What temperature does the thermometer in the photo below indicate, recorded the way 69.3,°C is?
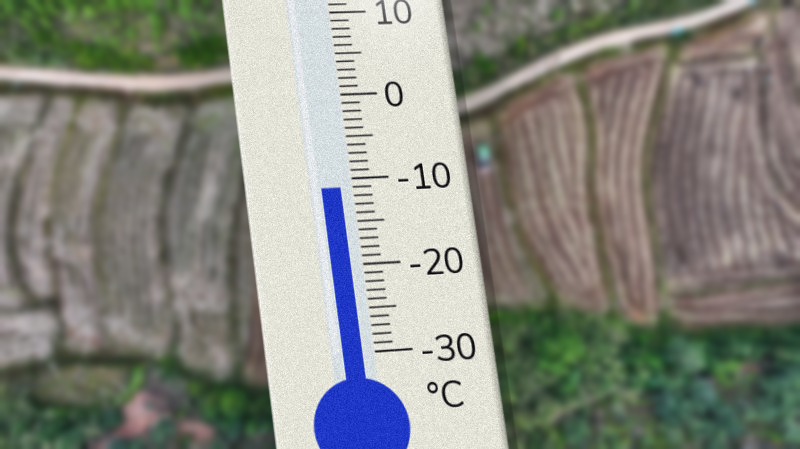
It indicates -11,°C
